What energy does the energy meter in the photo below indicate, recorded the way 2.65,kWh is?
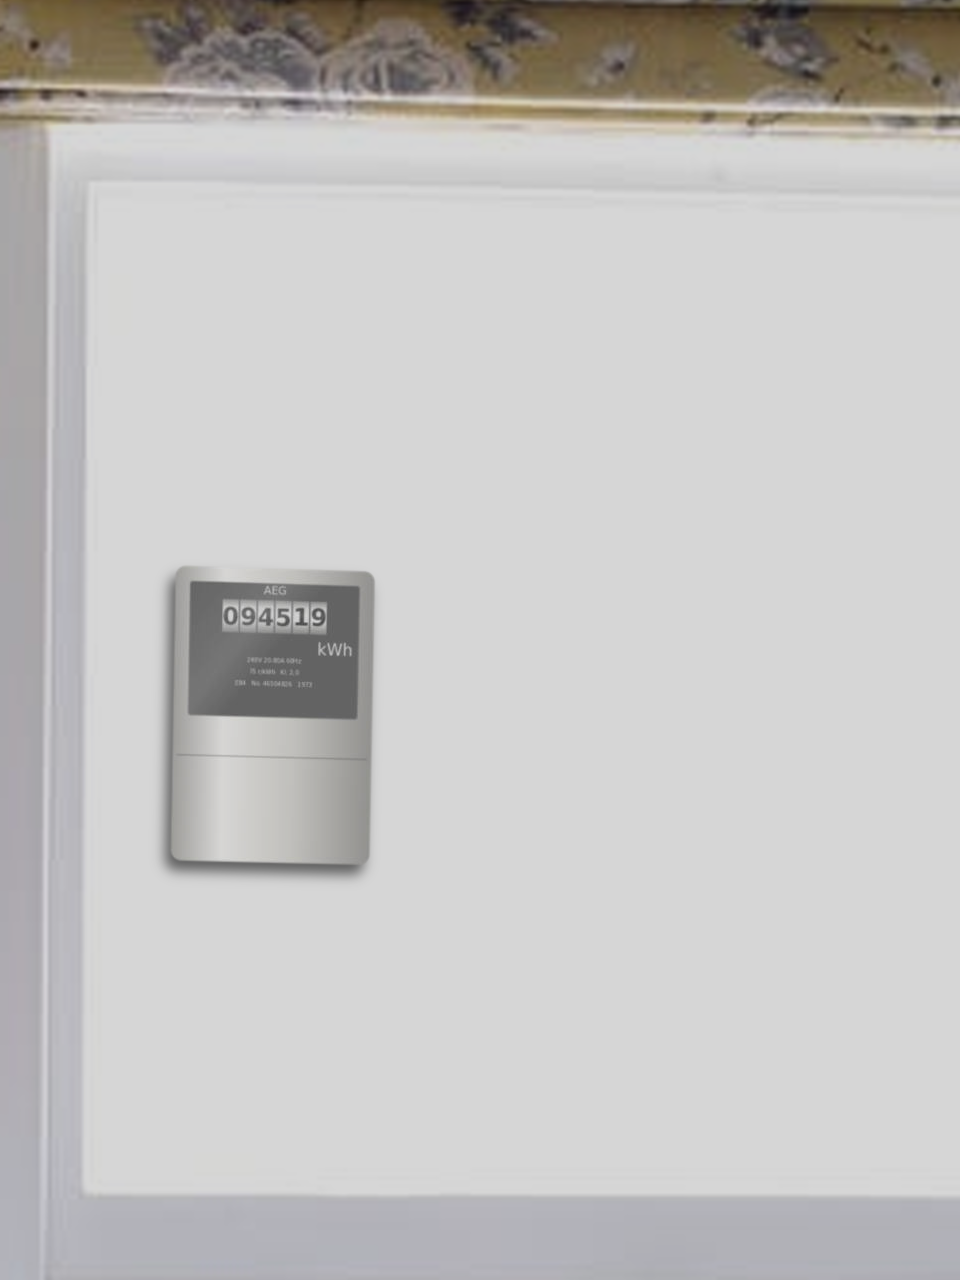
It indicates 94519,kWh
